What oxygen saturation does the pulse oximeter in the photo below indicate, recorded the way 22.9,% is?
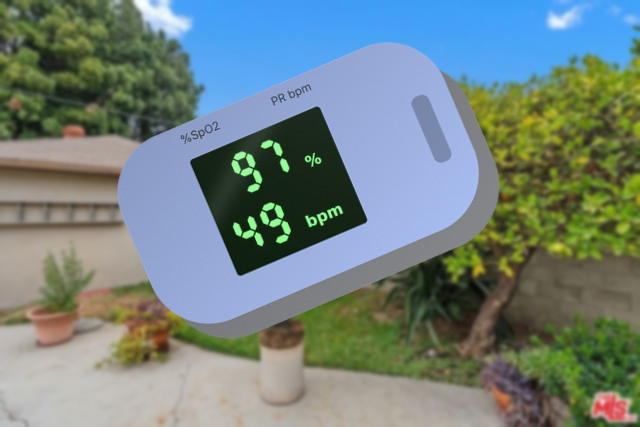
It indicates 97,%
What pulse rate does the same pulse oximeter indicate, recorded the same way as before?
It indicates 49,bpm
